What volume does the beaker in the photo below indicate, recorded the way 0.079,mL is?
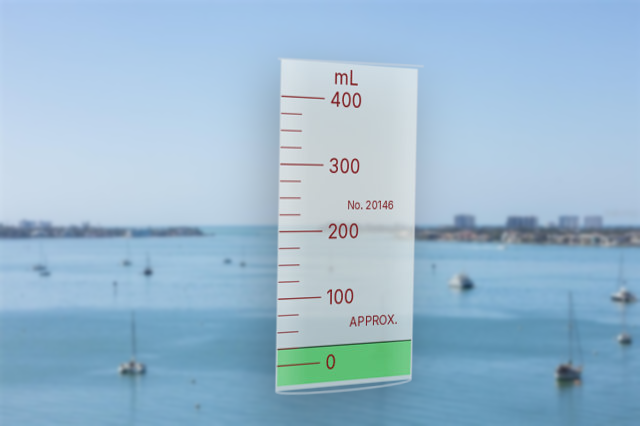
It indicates 25,mL
